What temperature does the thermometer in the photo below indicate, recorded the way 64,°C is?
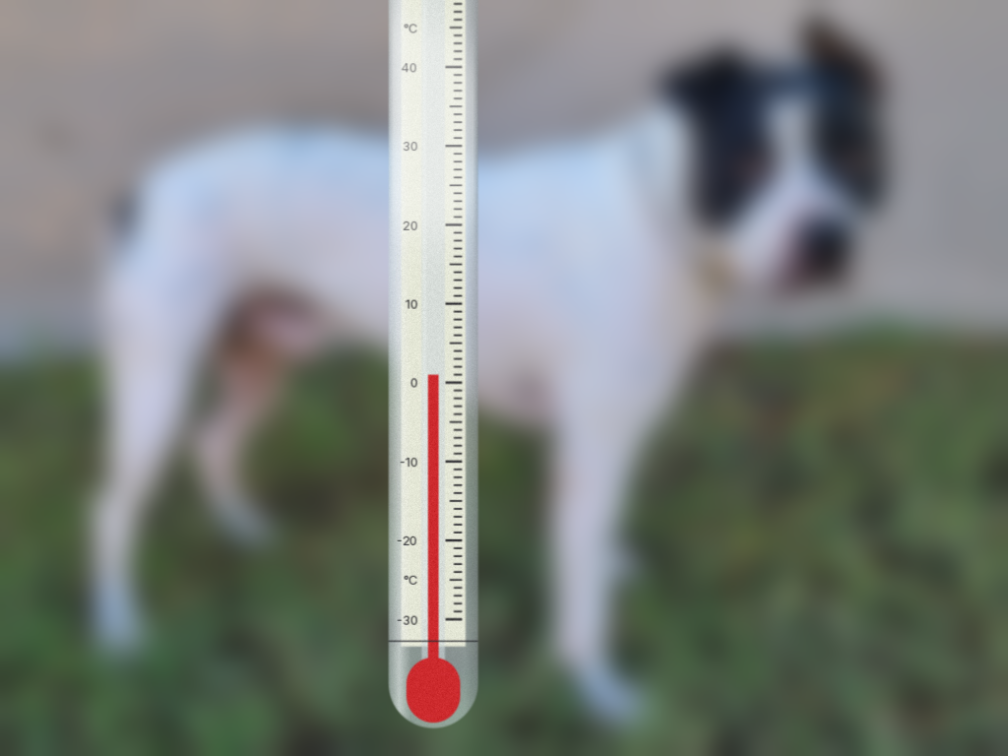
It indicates 1,°C
